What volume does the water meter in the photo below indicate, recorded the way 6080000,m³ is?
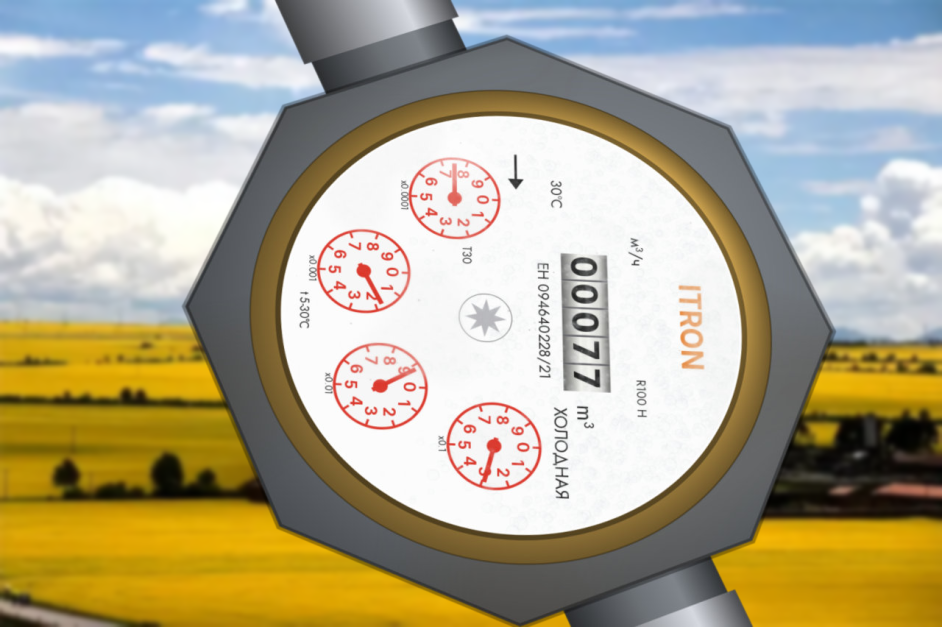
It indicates 77.2917,m³
